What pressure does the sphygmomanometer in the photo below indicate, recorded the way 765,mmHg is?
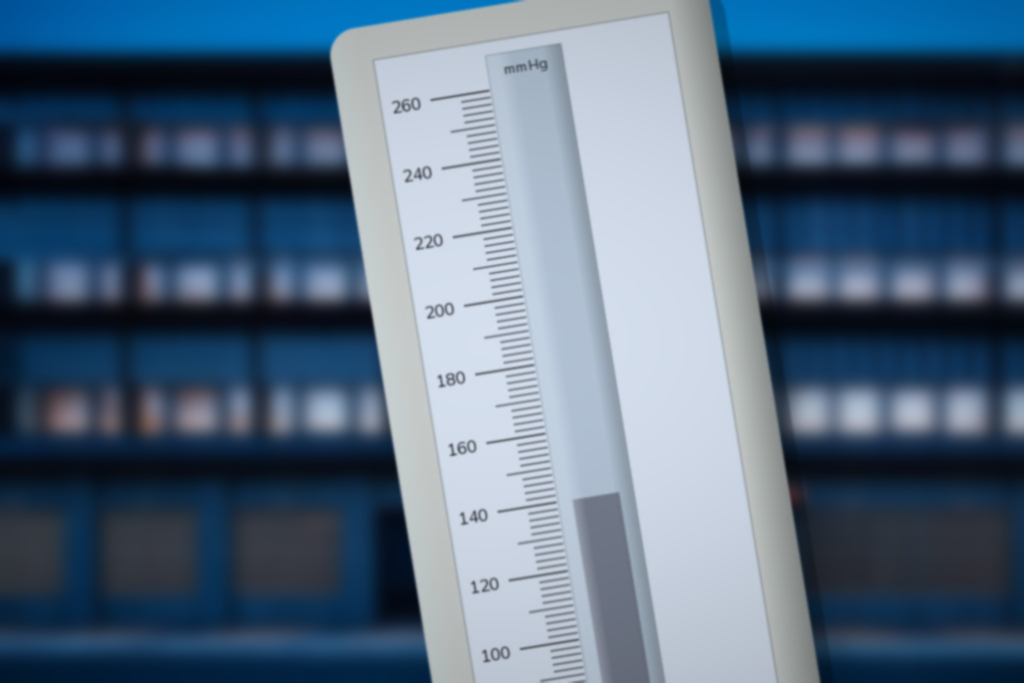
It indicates 140,mmHg
